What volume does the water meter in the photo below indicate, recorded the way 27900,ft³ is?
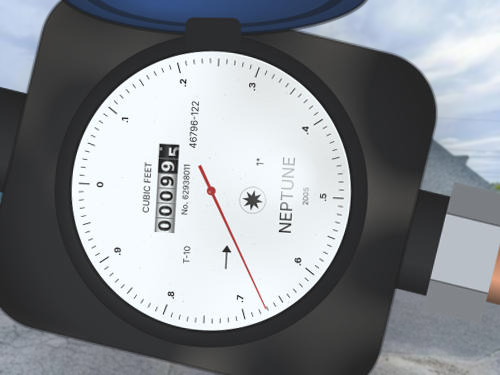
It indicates 994.67,ft³
